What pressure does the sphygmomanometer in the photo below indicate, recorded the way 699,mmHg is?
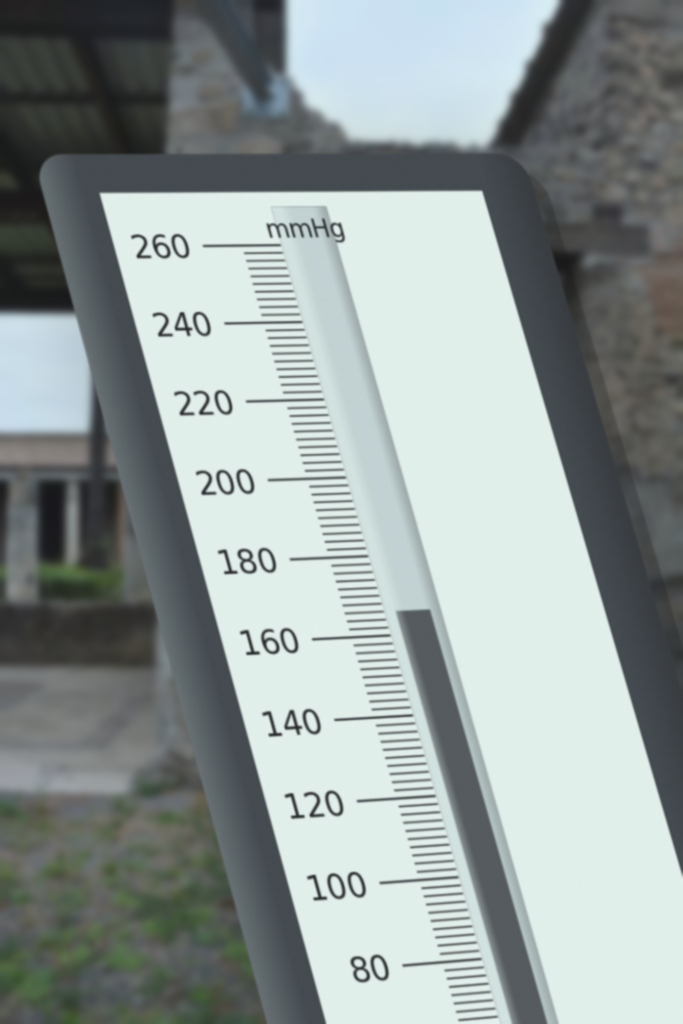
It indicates 166,mmHg
